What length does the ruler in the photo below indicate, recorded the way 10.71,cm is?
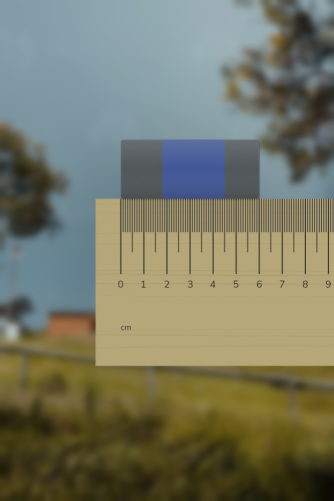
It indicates 6,cm
